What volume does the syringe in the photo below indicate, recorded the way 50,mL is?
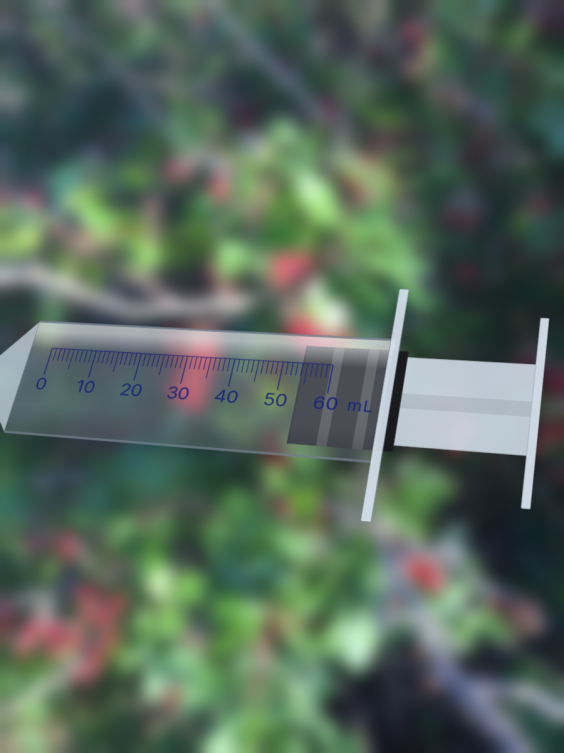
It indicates 54,mL
